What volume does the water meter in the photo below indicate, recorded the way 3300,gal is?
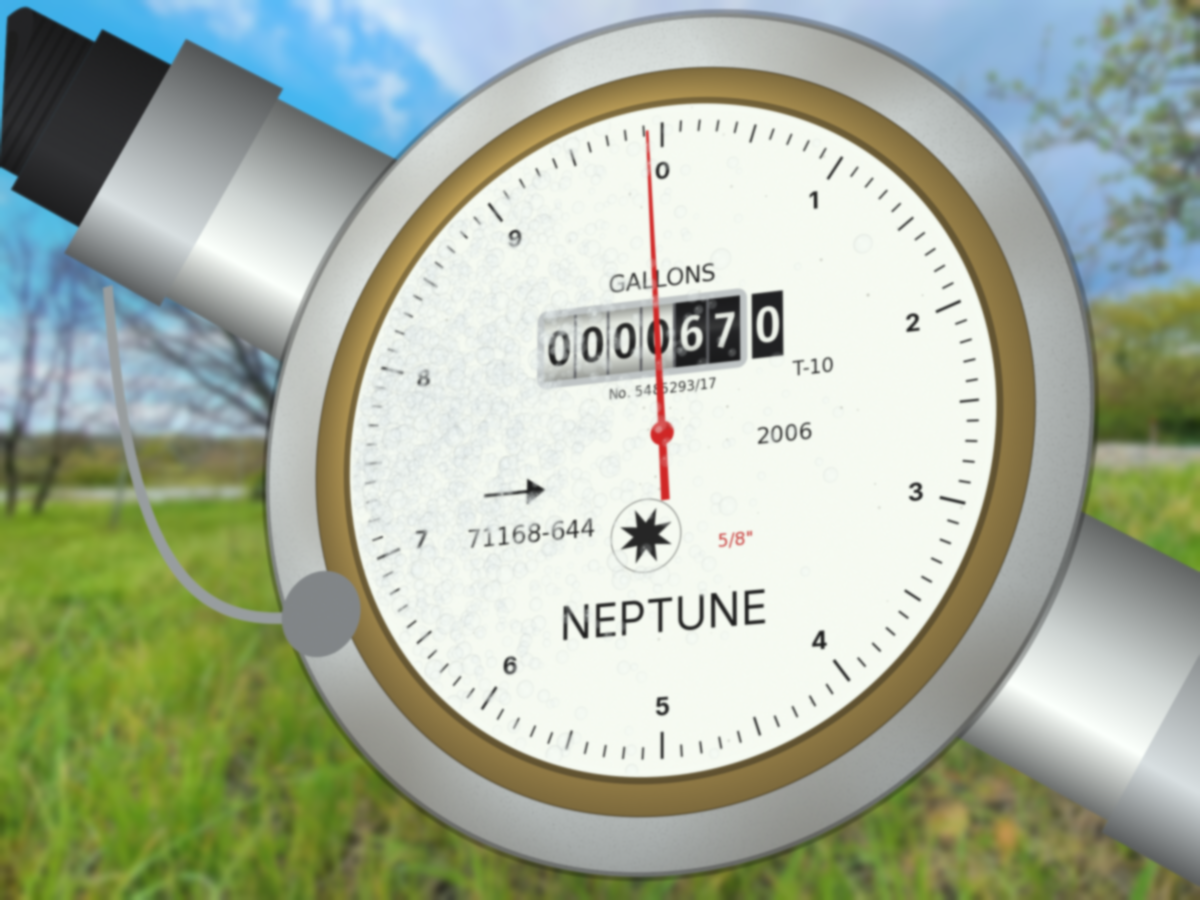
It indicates 669.9,gal
